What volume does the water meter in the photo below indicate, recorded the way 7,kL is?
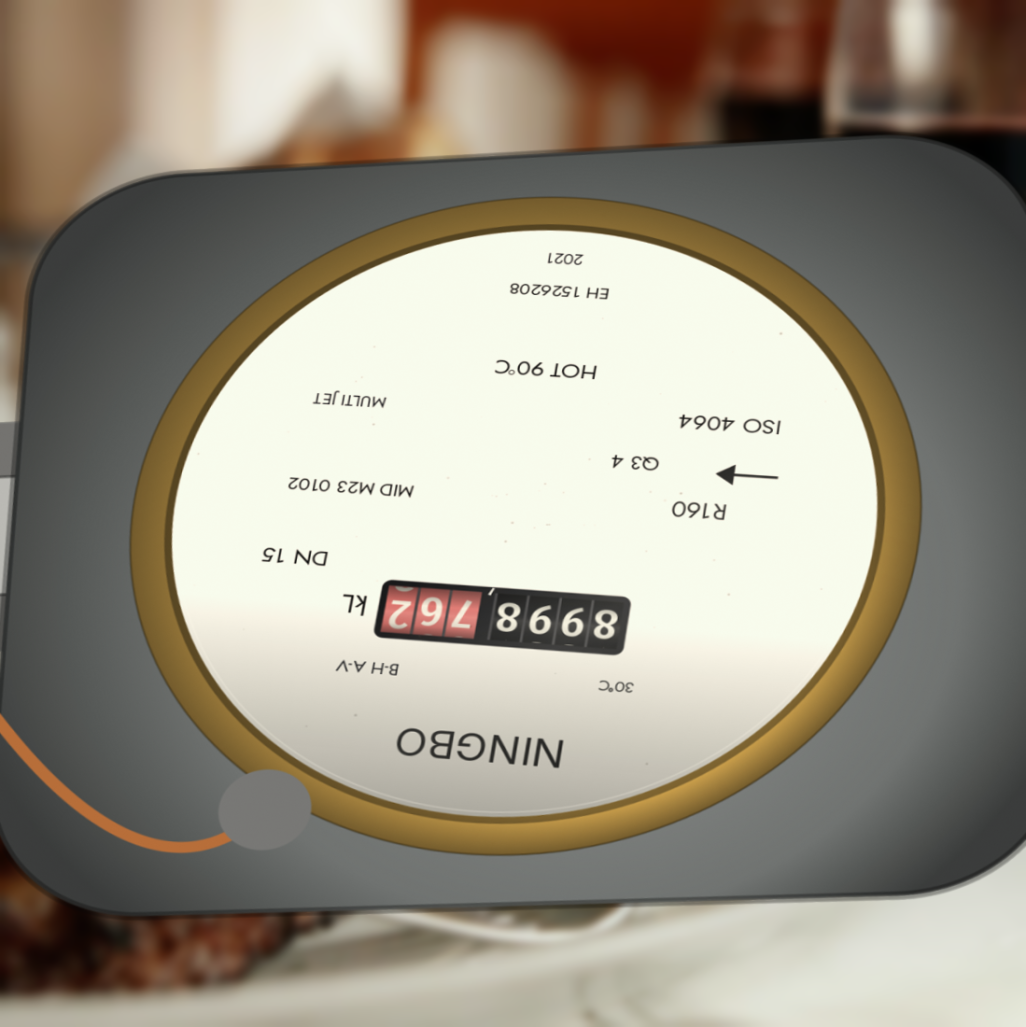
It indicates 8998.762,kL
